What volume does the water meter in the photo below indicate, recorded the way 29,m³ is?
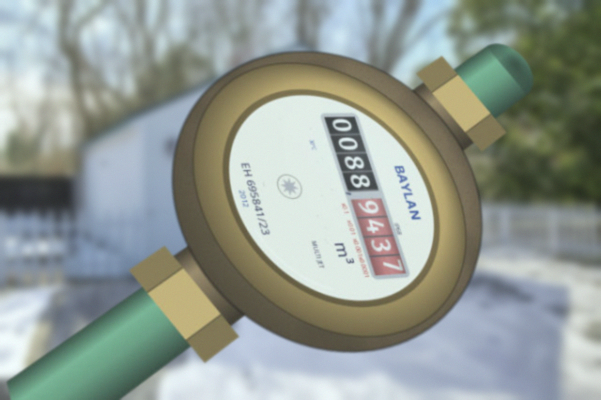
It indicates 88.9437,m³
